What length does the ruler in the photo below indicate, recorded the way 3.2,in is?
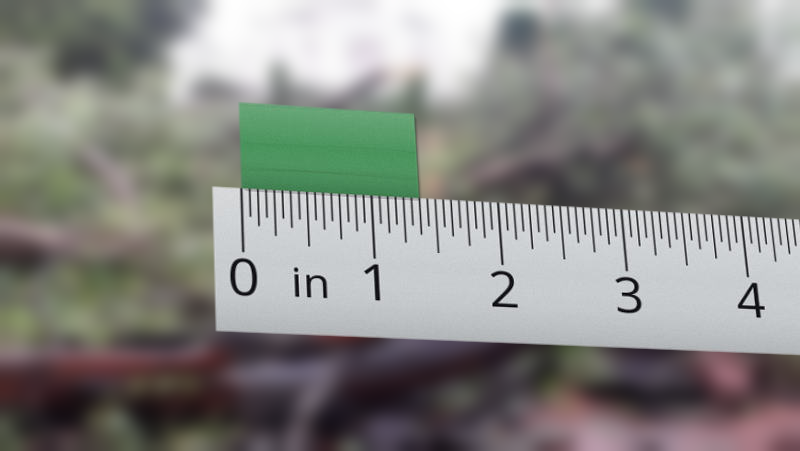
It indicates 1.375,in
